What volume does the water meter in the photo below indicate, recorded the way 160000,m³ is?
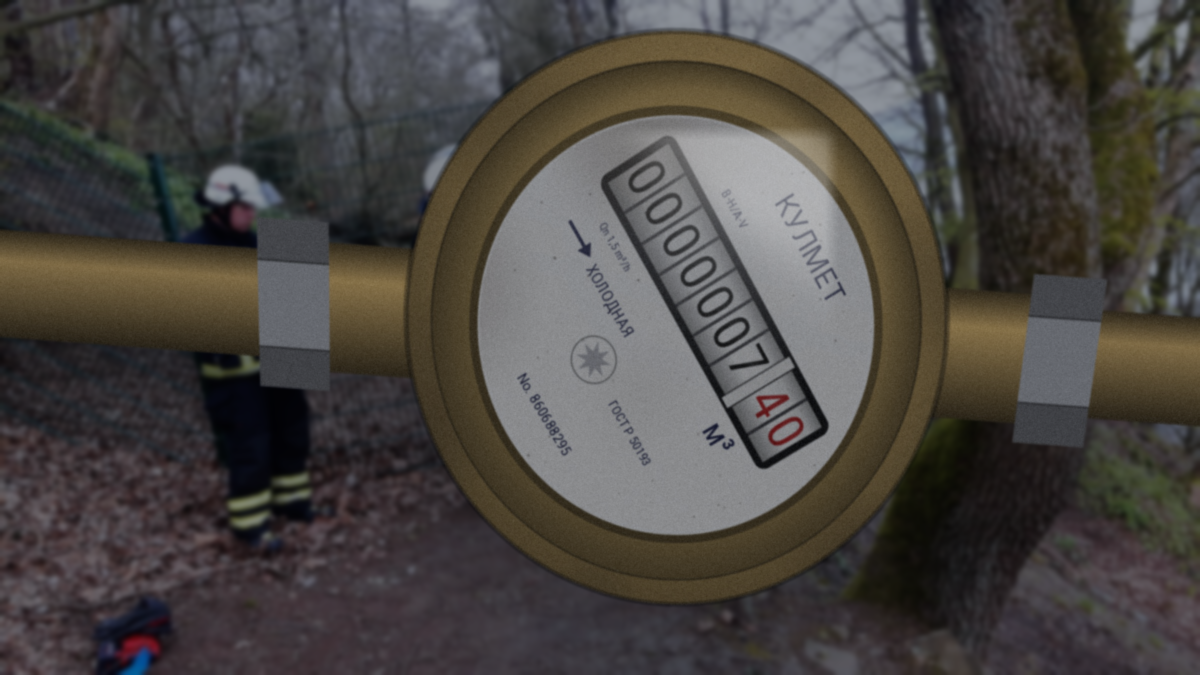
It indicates 7.40,m³
